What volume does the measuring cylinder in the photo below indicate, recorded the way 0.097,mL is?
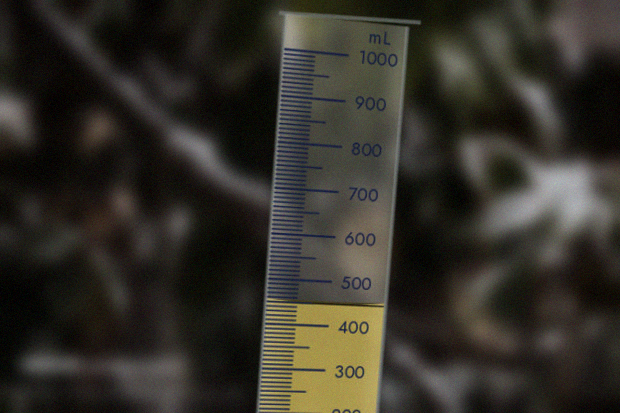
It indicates 450,mL
